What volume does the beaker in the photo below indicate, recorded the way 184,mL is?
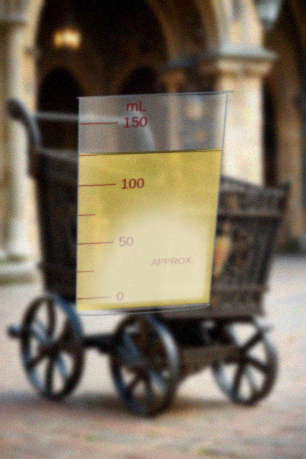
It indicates 125,mL
